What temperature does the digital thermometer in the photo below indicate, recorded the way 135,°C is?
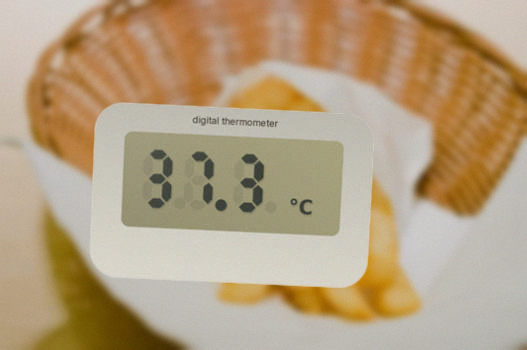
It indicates 37.3,°C
